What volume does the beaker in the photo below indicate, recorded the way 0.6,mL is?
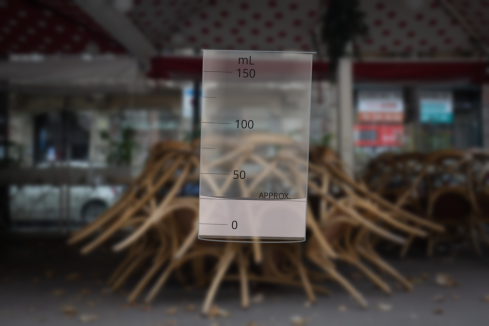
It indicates 25,mL
